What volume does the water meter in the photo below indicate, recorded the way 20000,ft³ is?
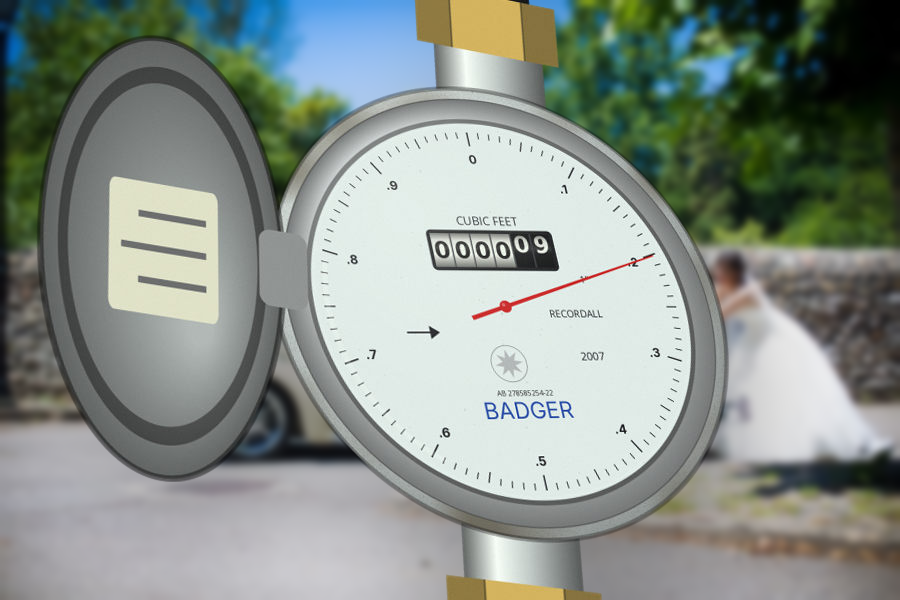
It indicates 9.20,ft³
